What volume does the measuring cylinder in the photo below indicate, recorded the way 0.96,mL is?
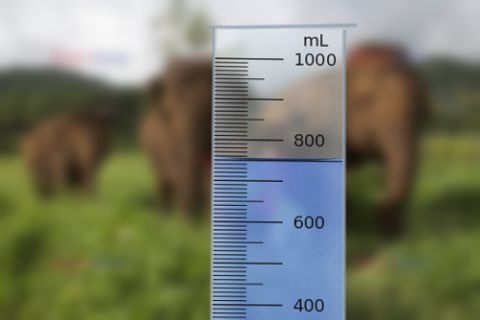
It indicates 750,mL
